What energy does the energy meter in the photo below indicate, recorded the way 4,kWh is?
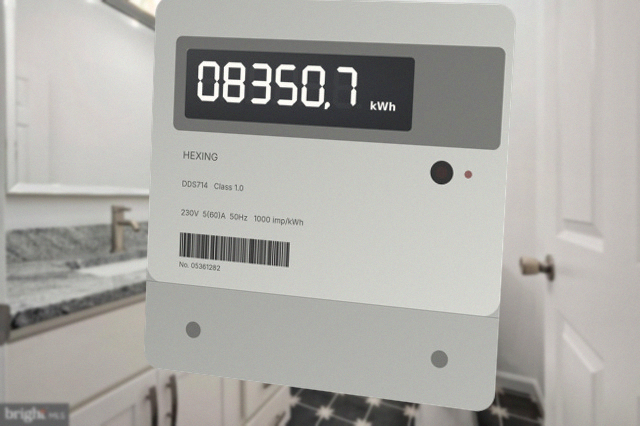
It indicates 8350.7,kWh
